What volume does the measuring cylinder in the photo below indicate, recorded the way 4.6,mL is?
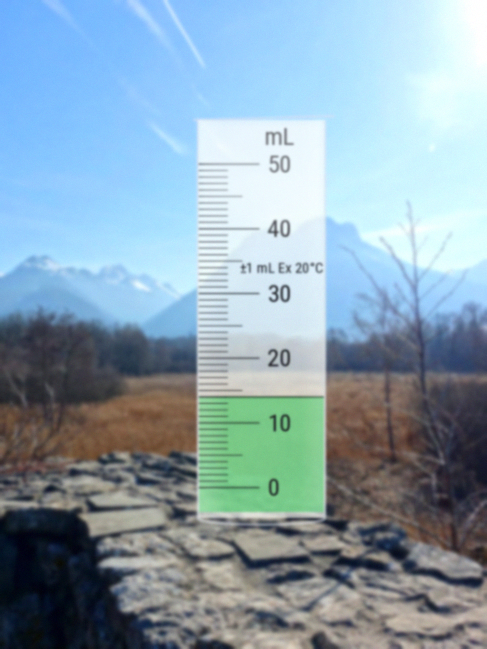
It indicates 14,mL
